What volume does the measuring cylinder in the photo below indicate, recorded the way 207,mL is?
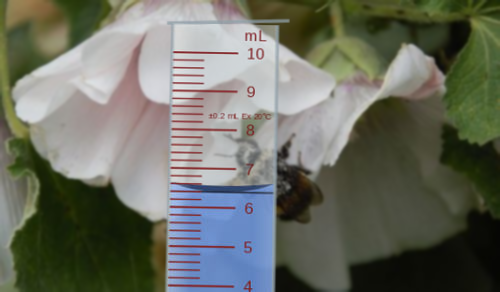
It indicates 6.4,mL
